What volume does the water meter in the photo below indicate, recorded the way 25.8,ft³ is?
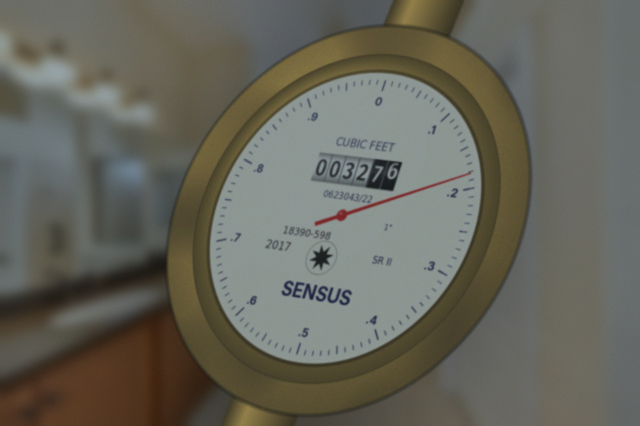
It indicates 3276.18,ft³
